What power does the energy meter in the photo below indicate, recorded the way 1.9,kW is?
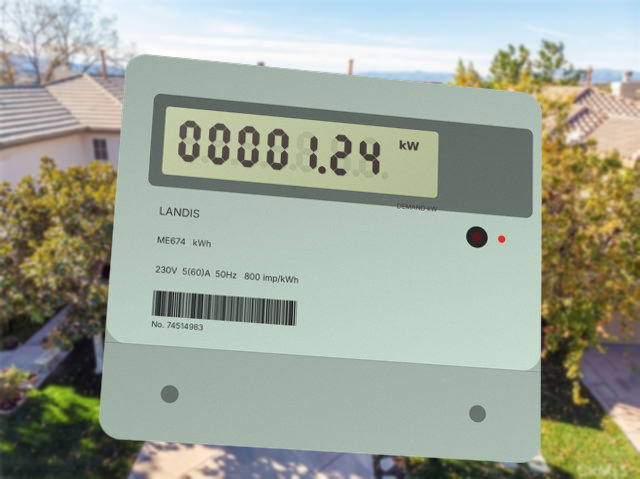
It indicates 1.24,kW
